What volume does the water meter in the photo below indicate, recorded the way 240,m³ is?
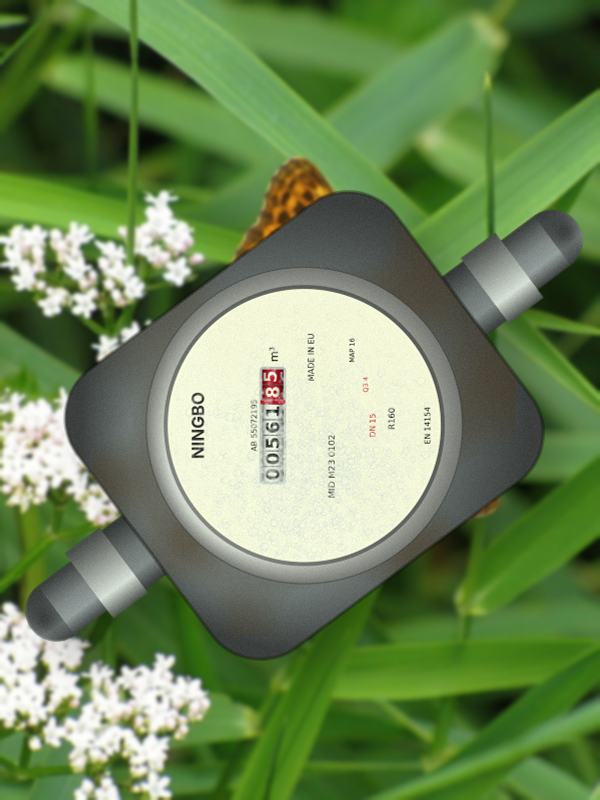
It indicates 561.85,m³
